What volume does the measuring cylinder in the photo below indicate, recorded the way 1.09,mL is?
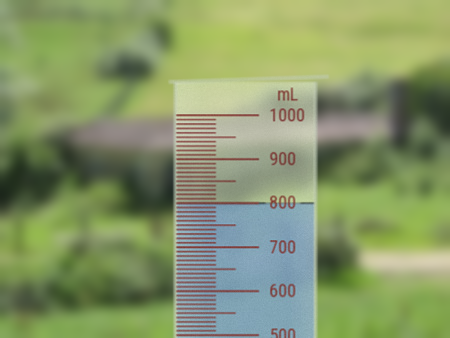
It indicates 800,mL
